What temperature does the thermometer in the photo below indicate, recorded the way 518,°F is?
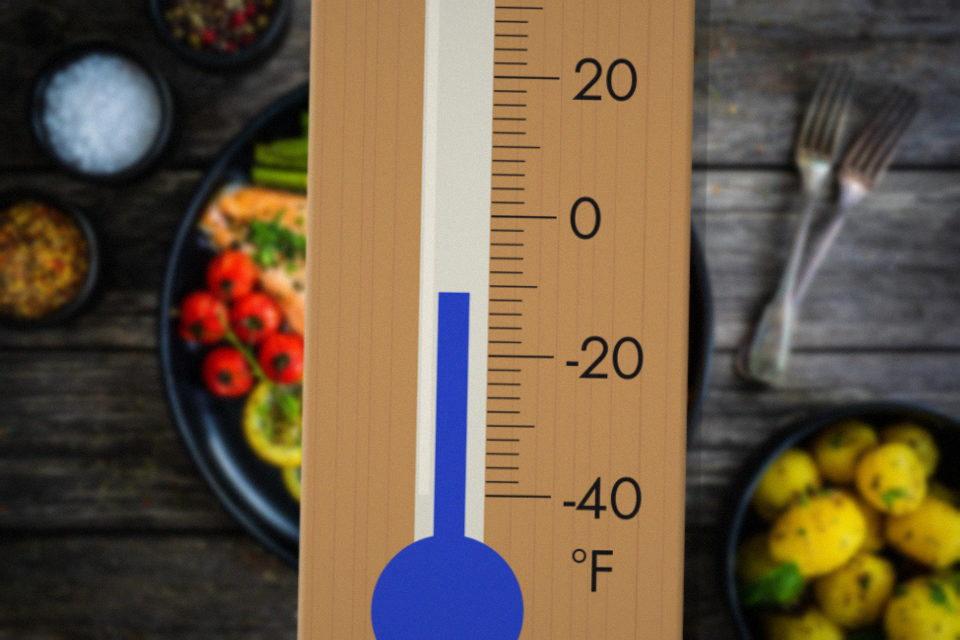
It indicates -11,°F
